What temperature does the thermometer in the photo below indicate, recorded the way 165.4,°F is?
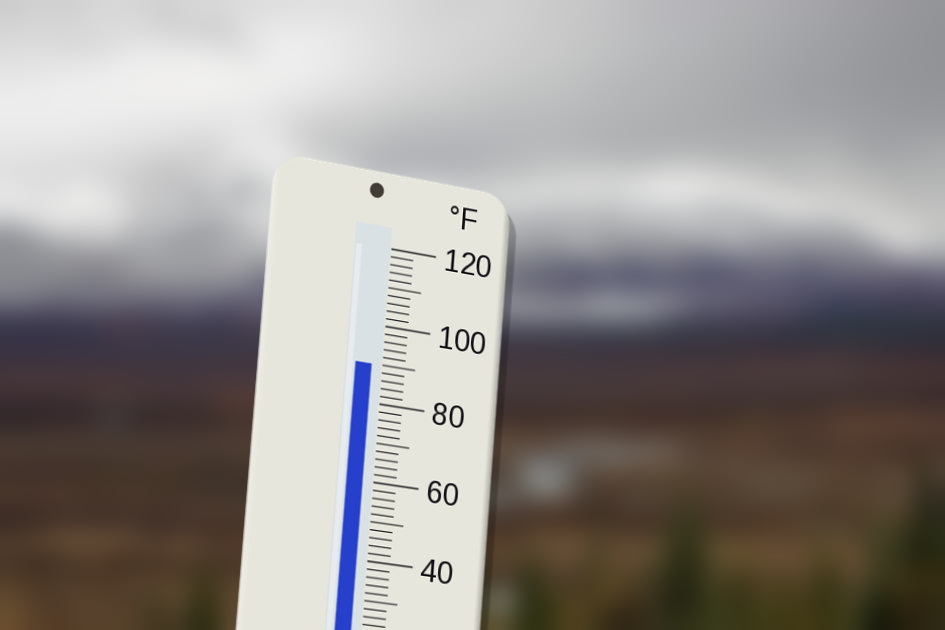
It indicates 90,°F
